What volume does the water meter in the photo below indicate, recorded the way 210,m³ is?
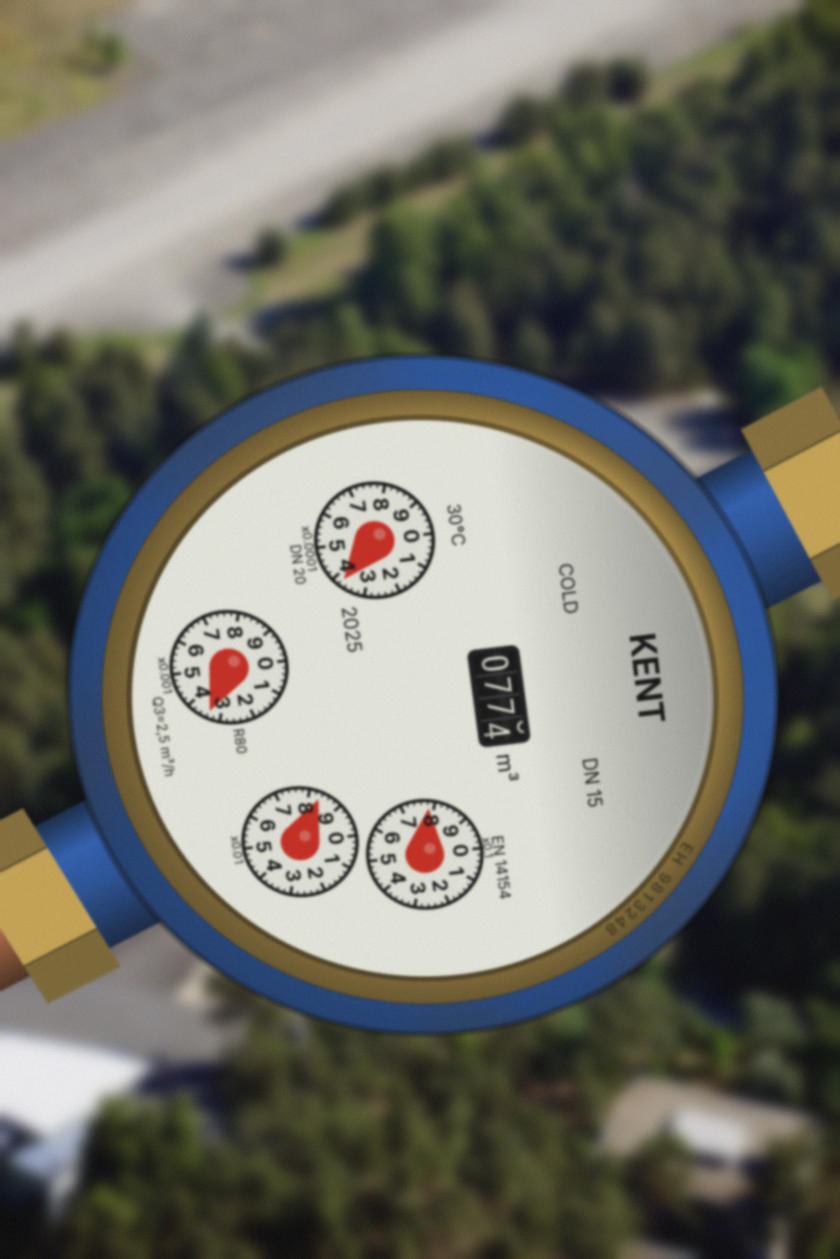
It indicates 773.7833,m³
